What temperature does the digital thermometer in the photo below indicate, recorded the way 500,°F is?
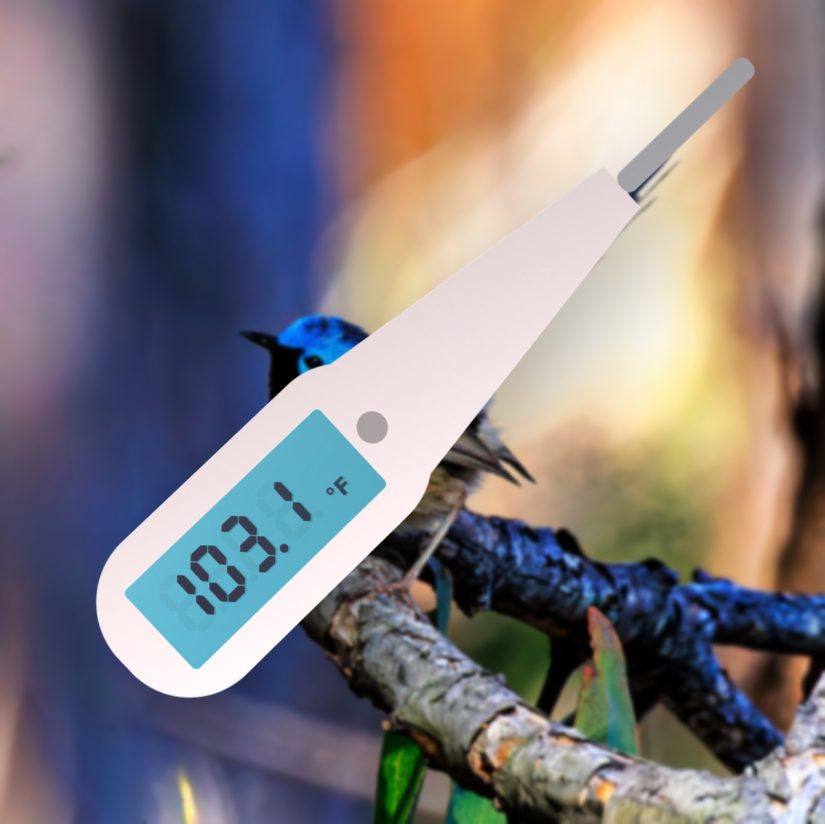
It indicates 103.1,°F
